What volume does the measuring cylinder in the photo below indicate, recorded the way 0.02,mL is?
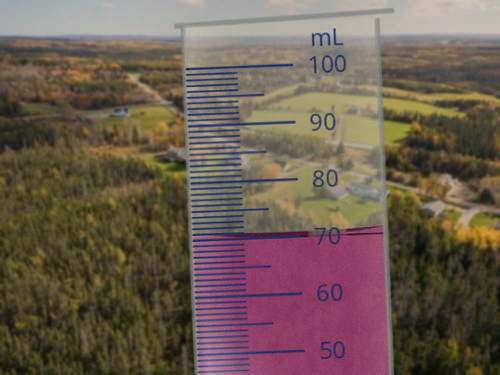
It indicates 70,mL
